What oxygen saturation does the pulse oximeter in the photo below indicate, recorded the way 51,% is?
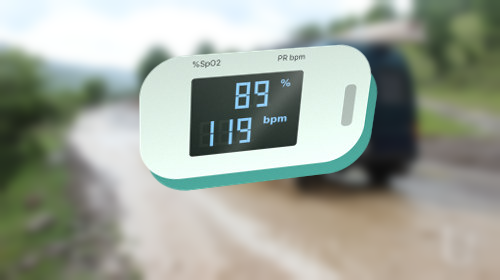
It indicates 89,%
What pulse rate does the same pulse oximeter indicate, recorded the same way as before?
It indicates 119,bpm
